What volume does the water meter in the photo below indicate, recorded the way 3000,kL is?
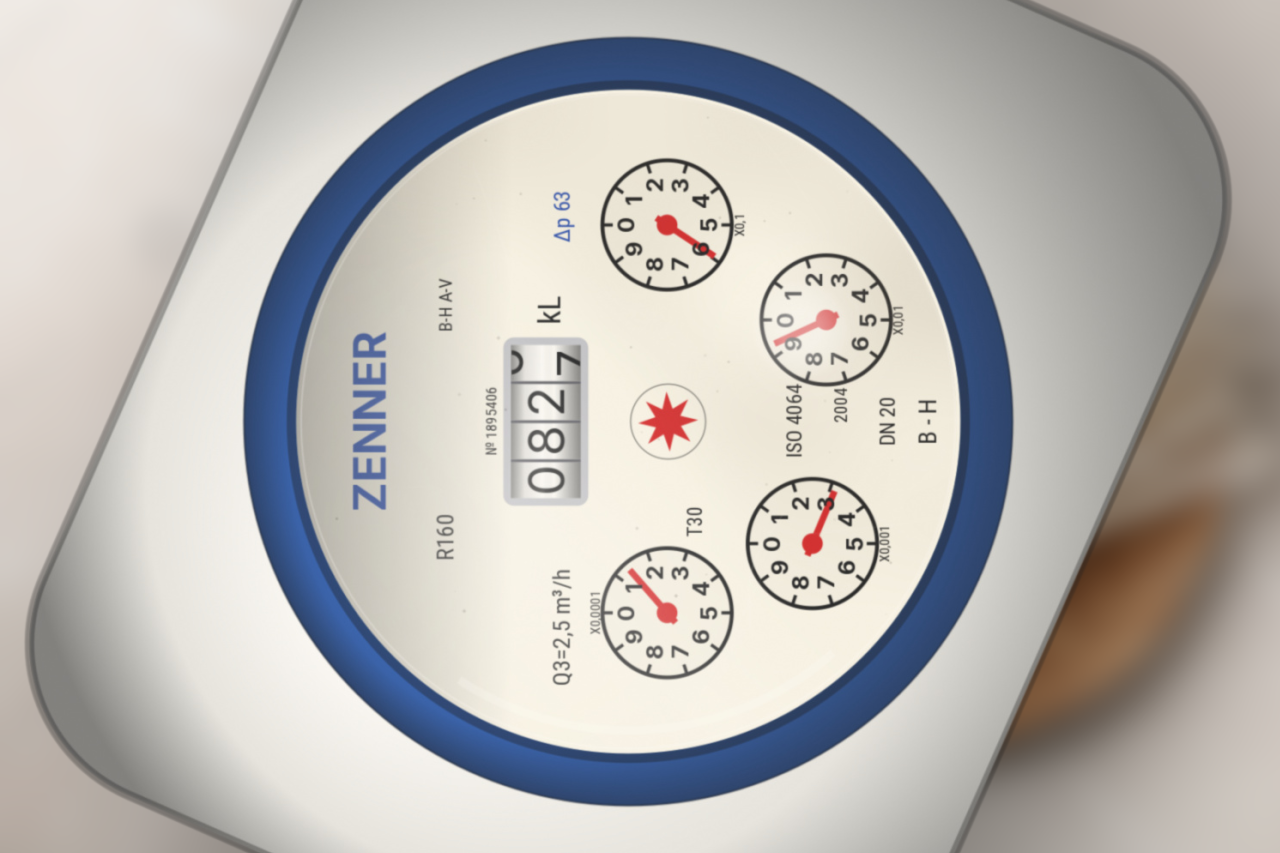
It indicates 826.5931,kL
